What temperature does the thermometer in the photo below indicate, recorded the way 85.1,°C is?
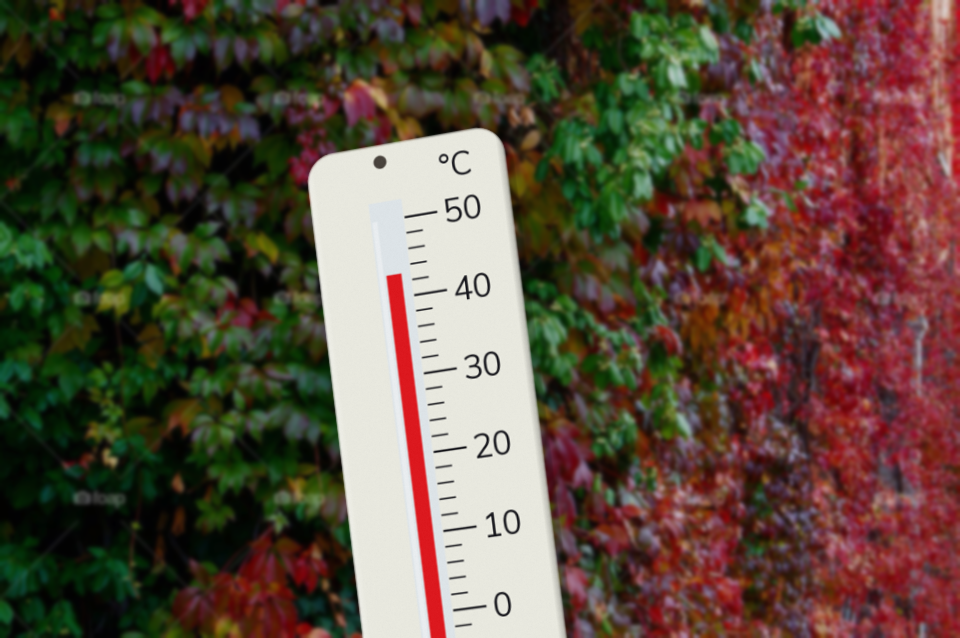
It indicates 43,°C
